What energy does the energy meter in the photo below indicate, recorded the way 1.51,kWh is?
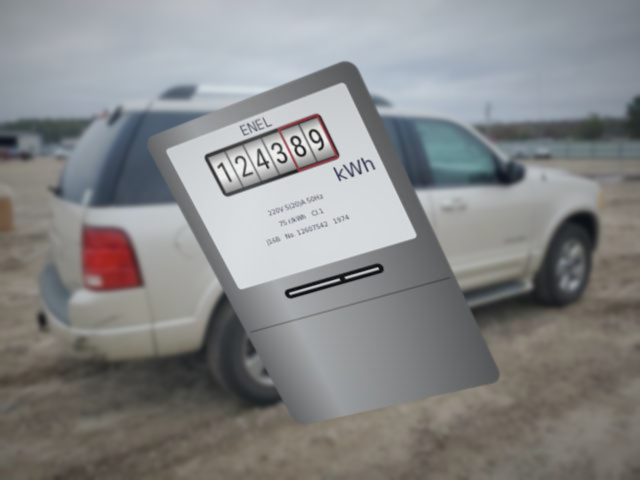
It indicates 1243.89,kWh
